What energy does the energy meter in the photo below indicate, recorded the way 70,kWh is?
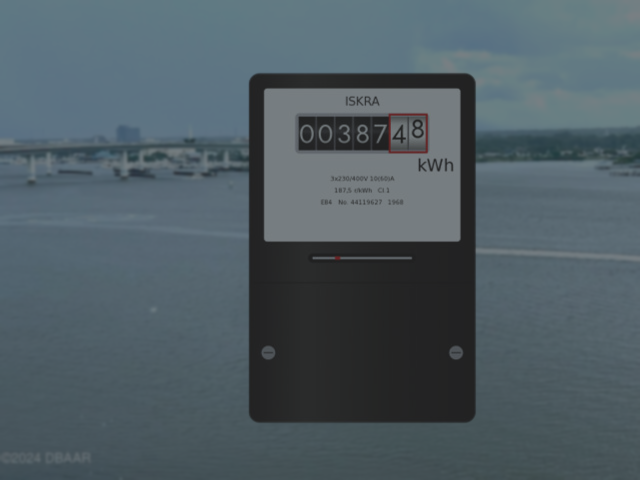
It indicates 387.48,kWh
